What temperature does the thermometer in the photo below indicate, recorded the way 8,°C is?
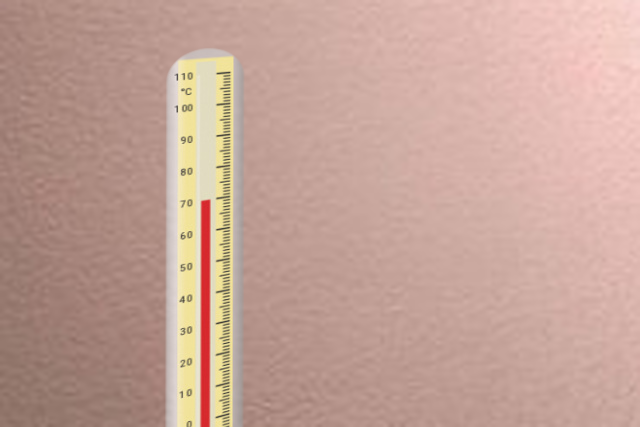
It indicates 70,°C
